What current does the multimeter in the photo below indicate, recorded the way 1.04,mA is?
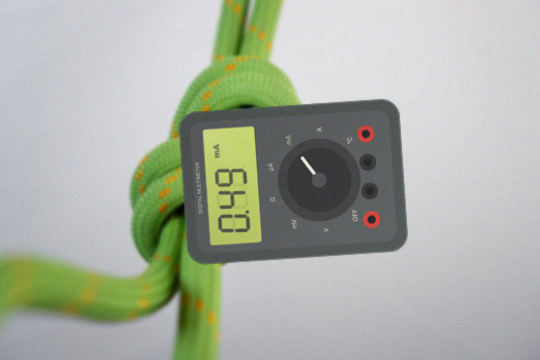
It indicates 0.49,mA
